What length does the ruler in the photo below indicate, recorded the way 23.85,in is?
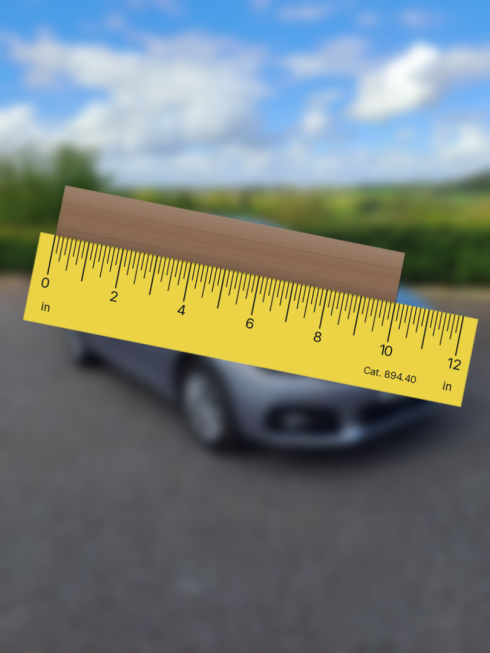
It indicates 10,in
